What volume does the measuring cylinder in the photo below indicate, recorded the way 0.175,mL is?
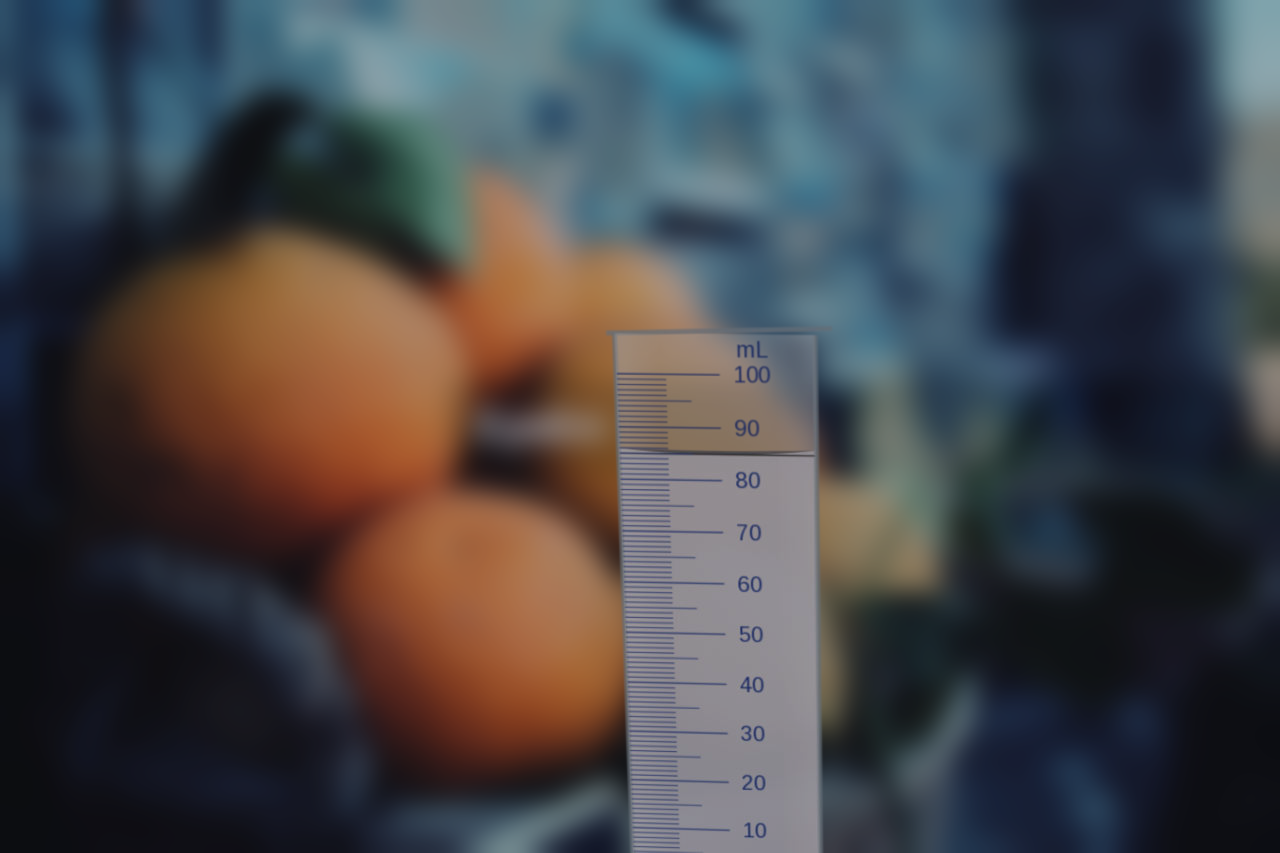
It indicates 85,mL
